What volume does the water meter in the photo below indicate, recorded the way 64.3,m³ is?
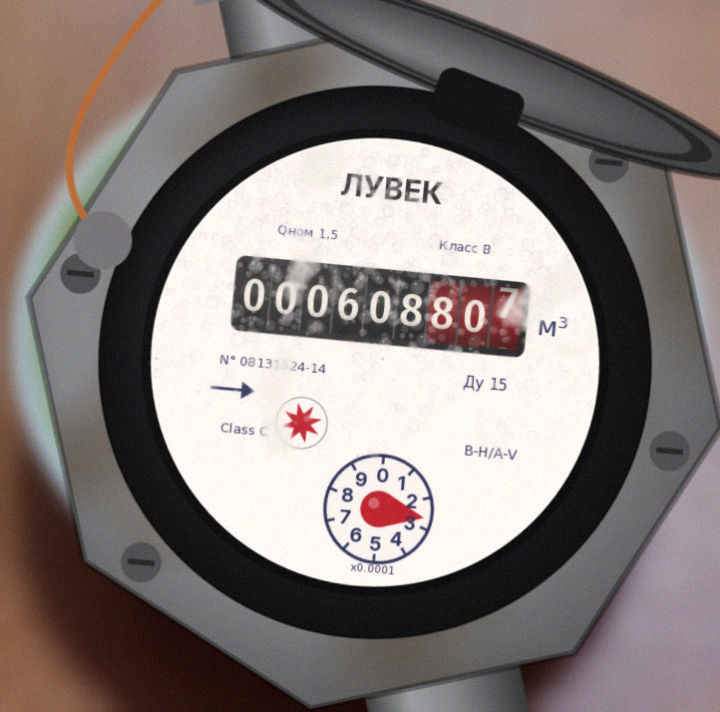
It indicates 608.8072,m³
